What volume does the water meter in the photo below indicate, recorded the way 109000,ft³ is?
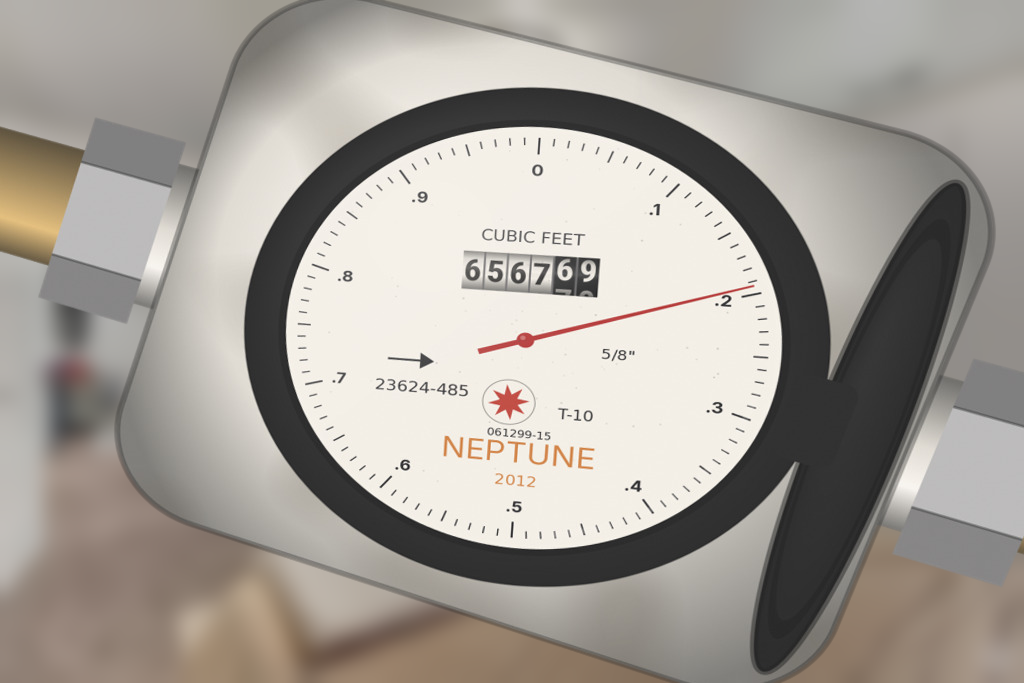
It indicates 656769.19,ft³
